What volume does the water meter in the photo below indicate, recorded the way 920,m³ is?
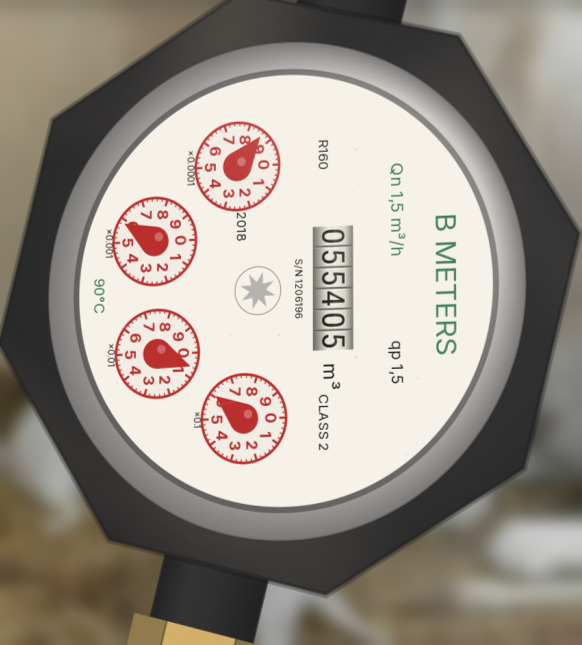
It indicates 55405.6058,m³
